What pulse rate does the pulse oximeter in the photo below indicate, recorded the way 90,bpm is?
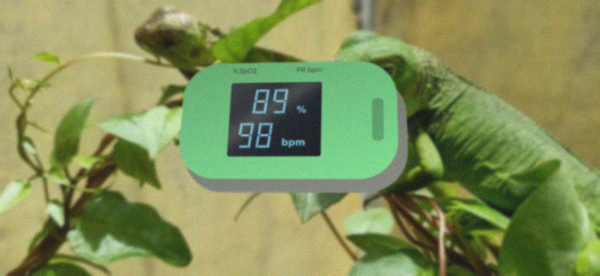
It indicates 98,bpm
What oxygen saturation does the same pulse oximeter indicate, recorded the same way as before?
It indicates 89,%
